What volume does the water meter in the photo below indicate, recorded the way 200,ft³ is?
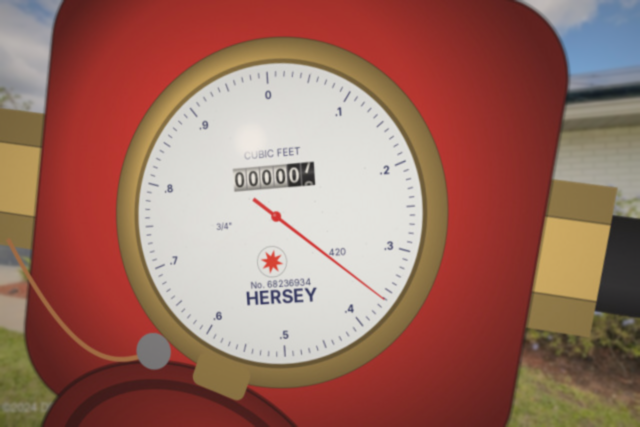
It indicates 7.36,ft³
